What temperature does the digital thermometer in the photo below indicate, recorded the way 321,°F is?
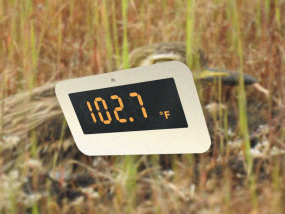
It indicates 102.7,°F
